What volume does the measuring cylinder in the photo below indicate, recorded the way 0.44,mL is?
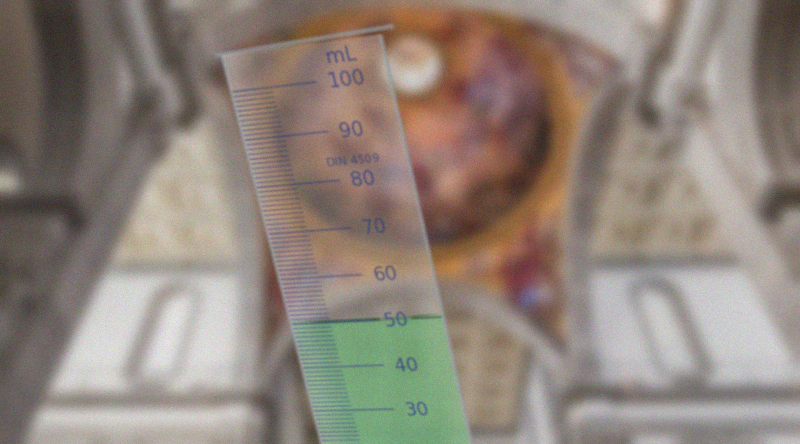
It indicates 50,mL
